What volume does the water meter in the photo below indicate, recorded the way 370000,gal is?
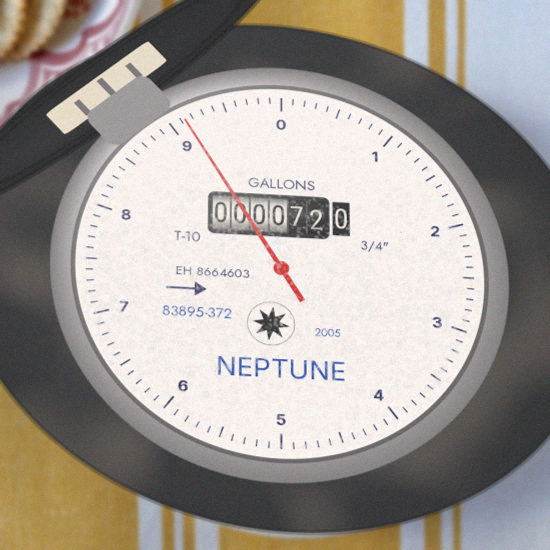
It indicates 719.1,gal
